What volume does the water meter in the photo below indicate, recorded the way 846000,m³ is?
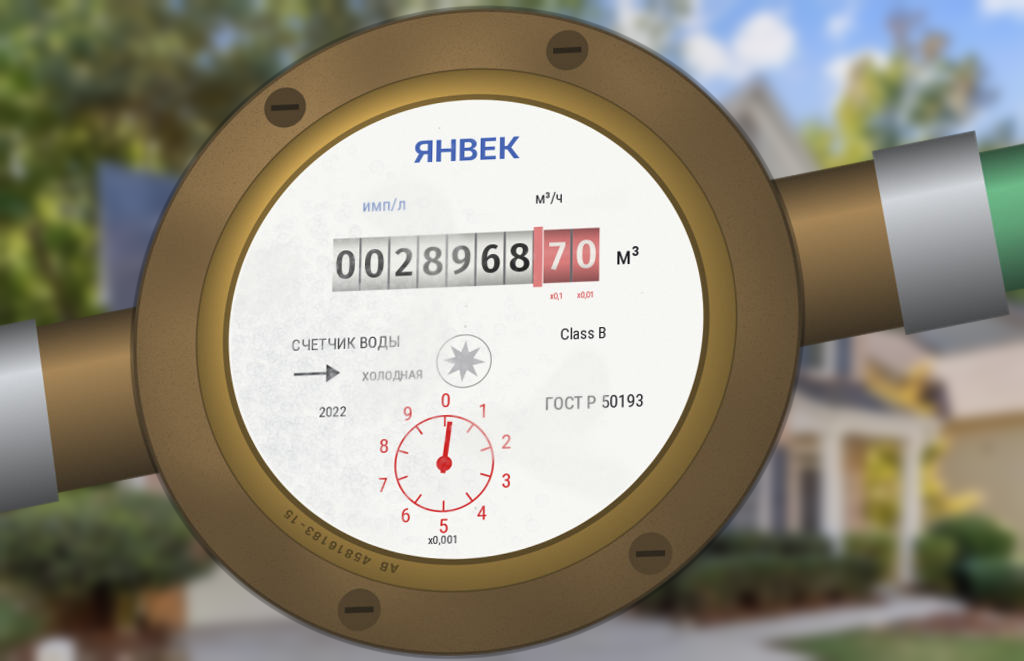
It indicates 28968.700,m³
